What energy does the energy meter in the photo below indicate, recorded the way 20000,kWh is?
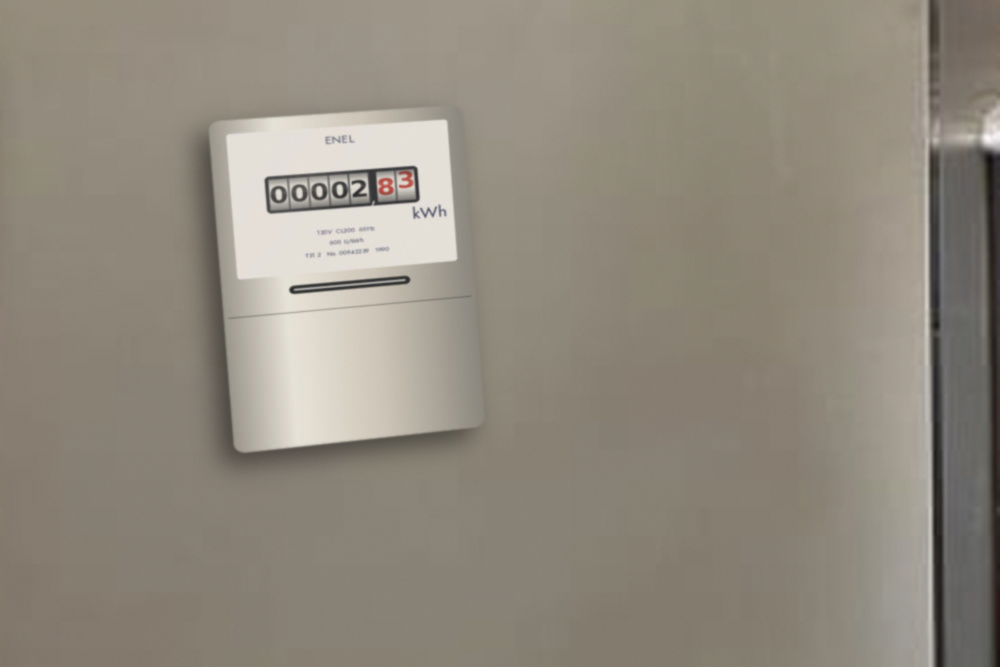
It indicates 2.83,kWh
